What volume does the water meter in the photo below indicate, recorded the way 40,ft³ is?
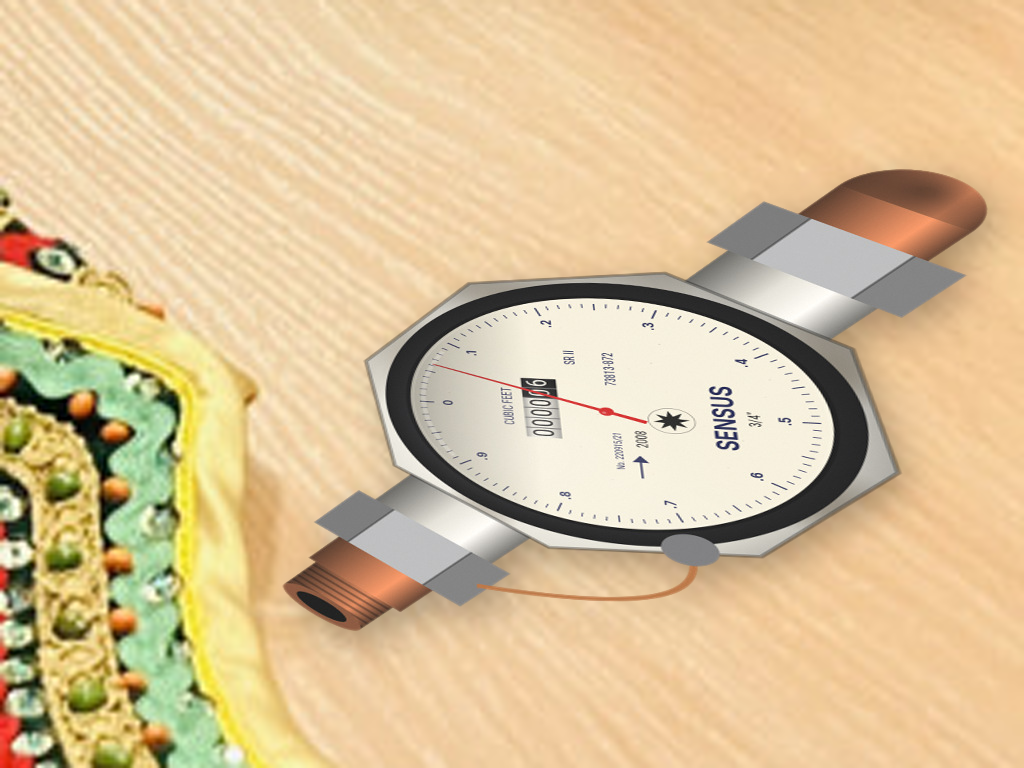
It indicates 6.06,ft³
